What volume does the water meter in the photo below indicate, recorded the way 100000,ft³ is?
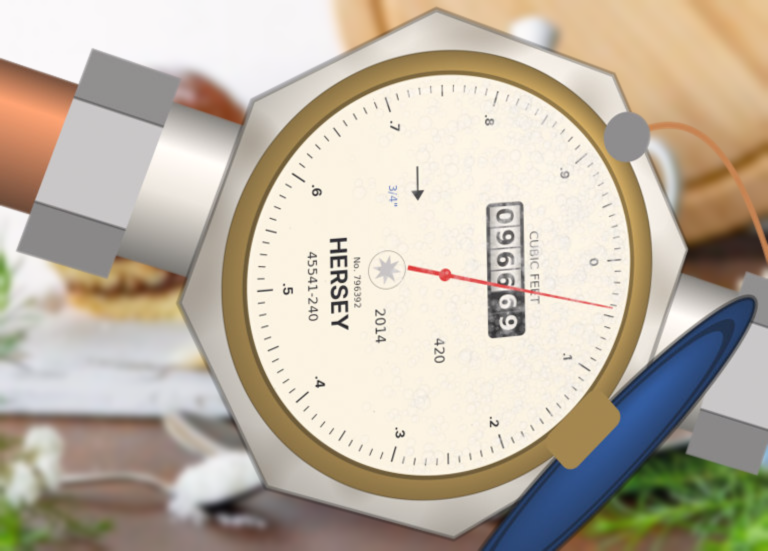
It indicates 96669.04,ft³
